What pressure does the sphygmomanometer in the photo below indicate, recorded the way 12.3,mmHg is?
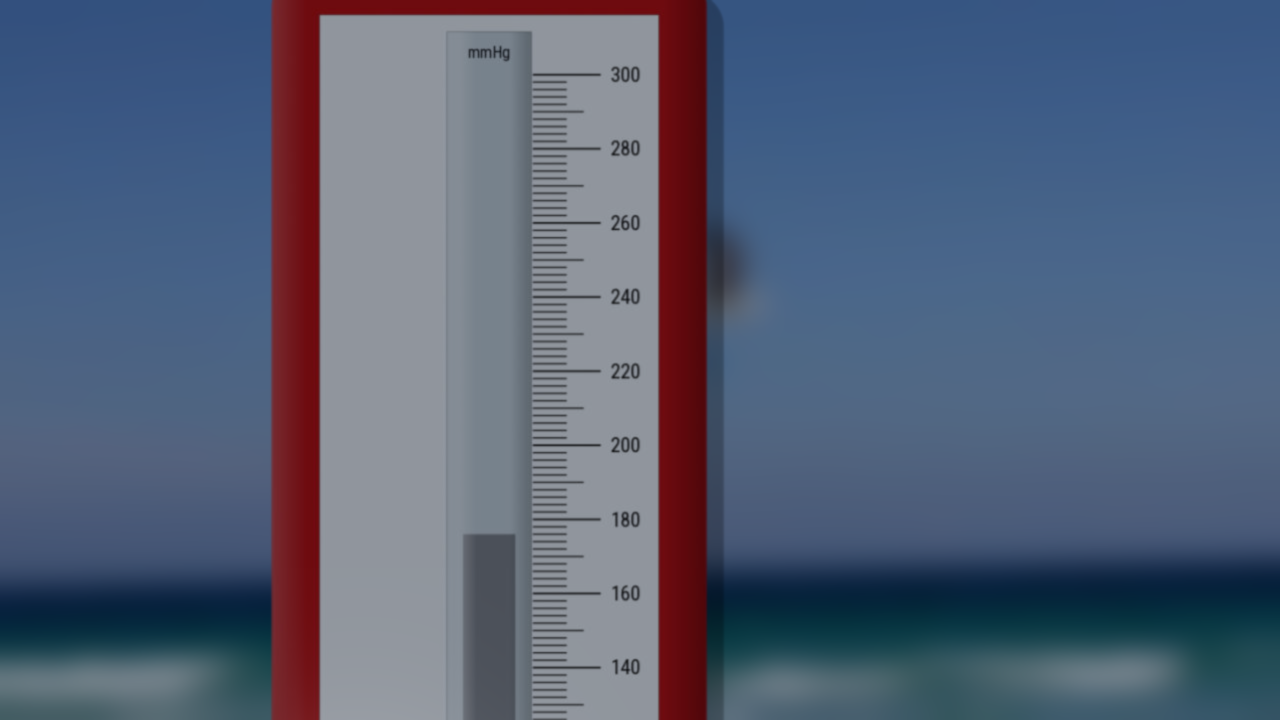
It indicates 176,mmHg
